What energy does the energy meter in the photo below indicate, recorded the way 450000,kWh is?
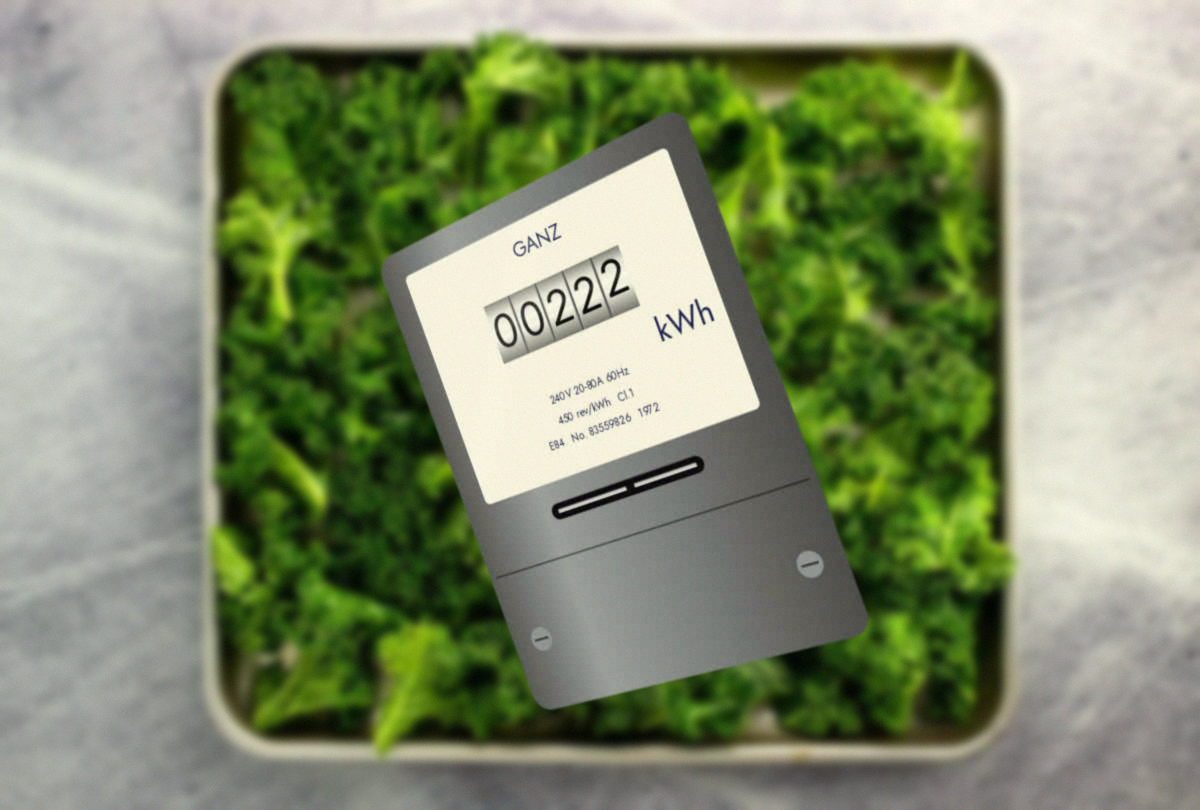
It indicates 222,kWh
